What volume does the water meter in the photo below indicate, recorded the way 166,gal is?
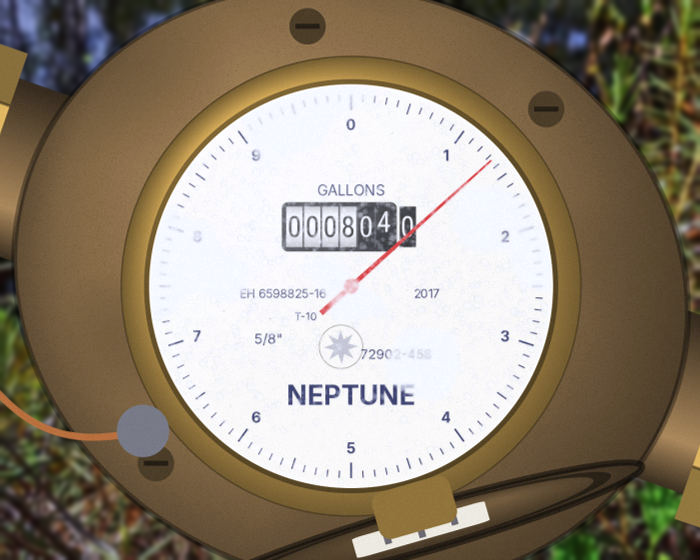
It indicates 8041.3,gal
